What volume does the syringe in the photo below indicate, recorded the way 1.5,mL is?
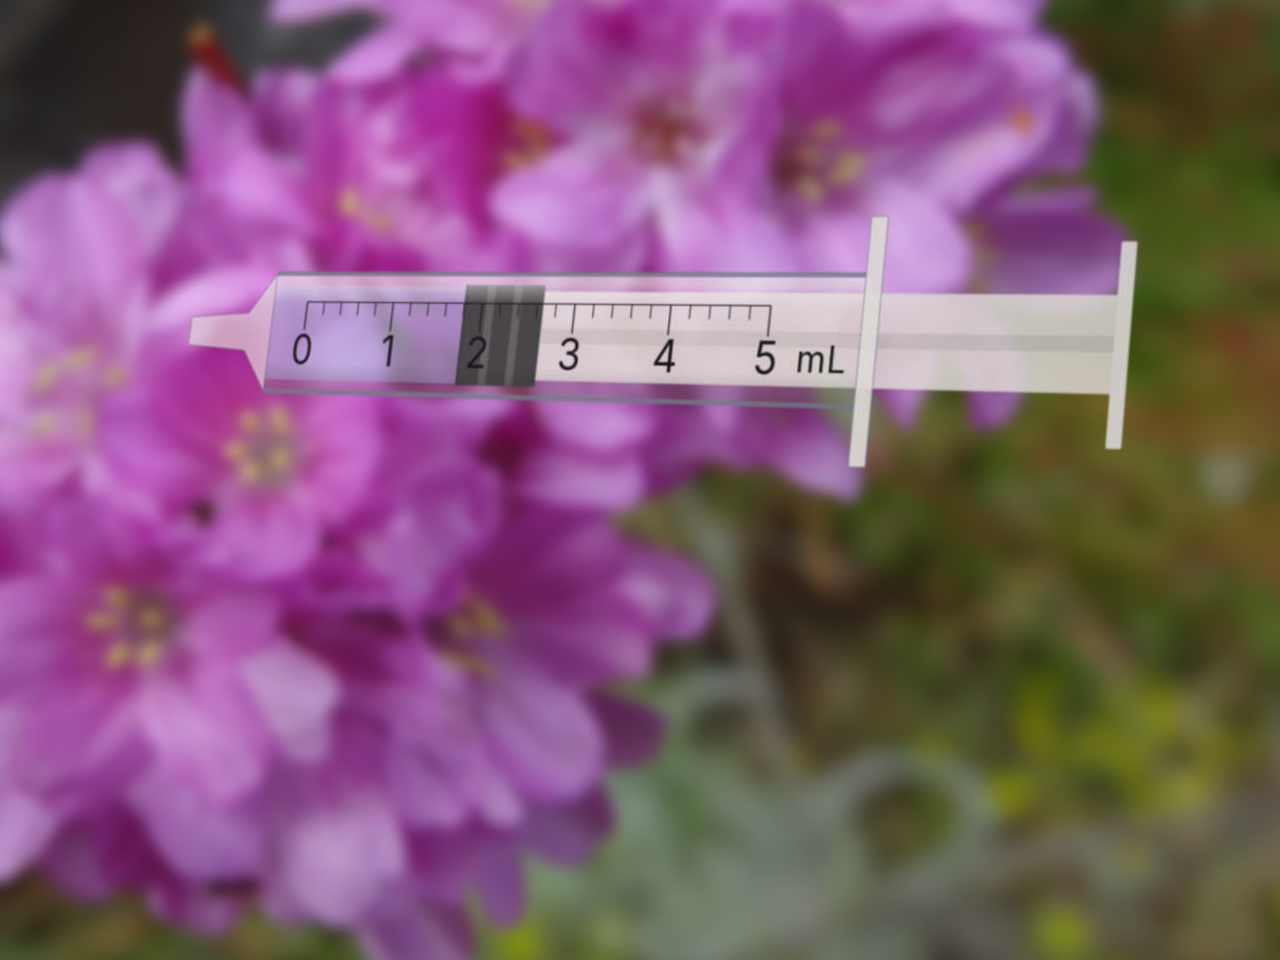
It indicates 1.8,mL
